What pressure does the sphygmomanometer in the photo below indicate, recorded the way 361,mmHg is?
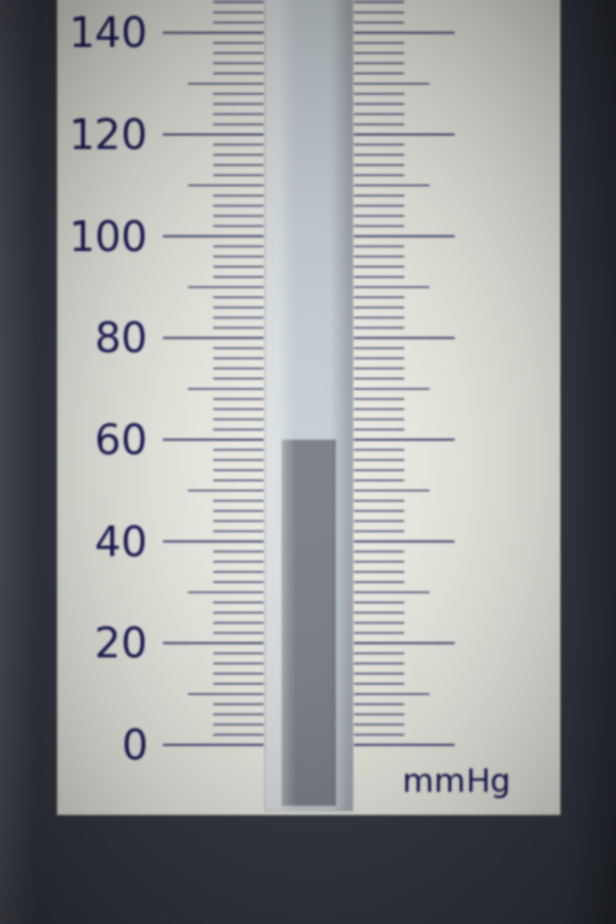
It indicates 60,mmHg
